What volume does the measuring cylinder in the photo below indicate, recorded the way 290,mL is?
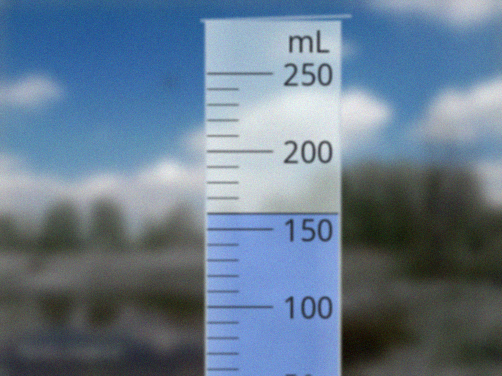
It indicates 160,mL
